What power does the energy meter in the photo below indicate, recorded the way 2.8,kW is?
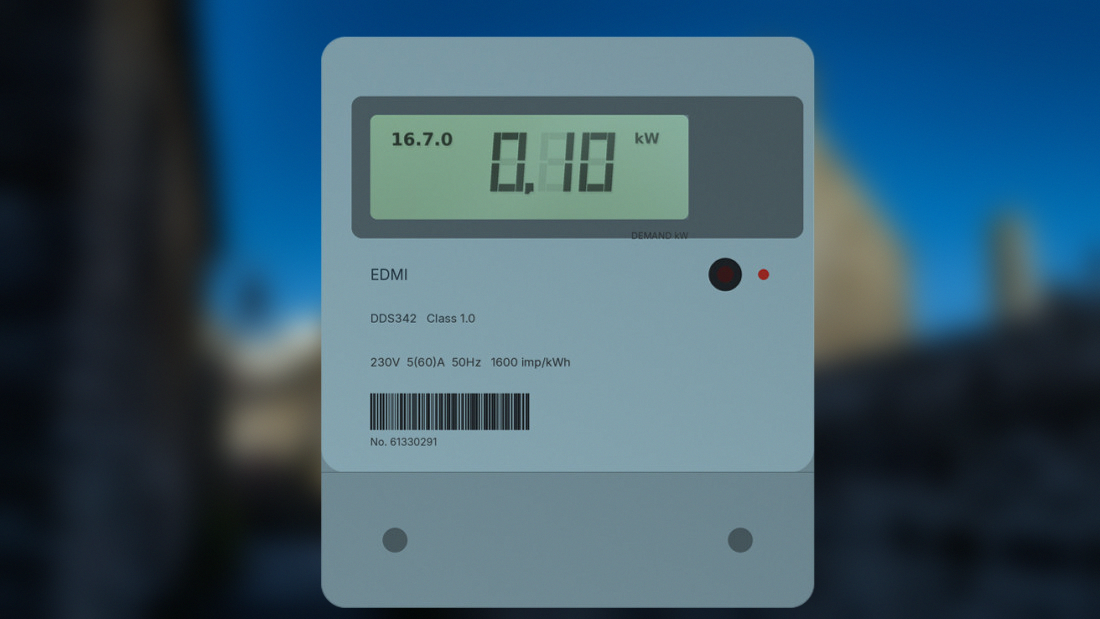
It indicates 0.10,kW
